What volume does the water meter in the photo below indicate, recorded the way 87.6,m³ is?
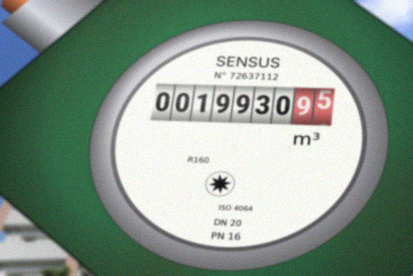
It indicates 19930.95,m³
